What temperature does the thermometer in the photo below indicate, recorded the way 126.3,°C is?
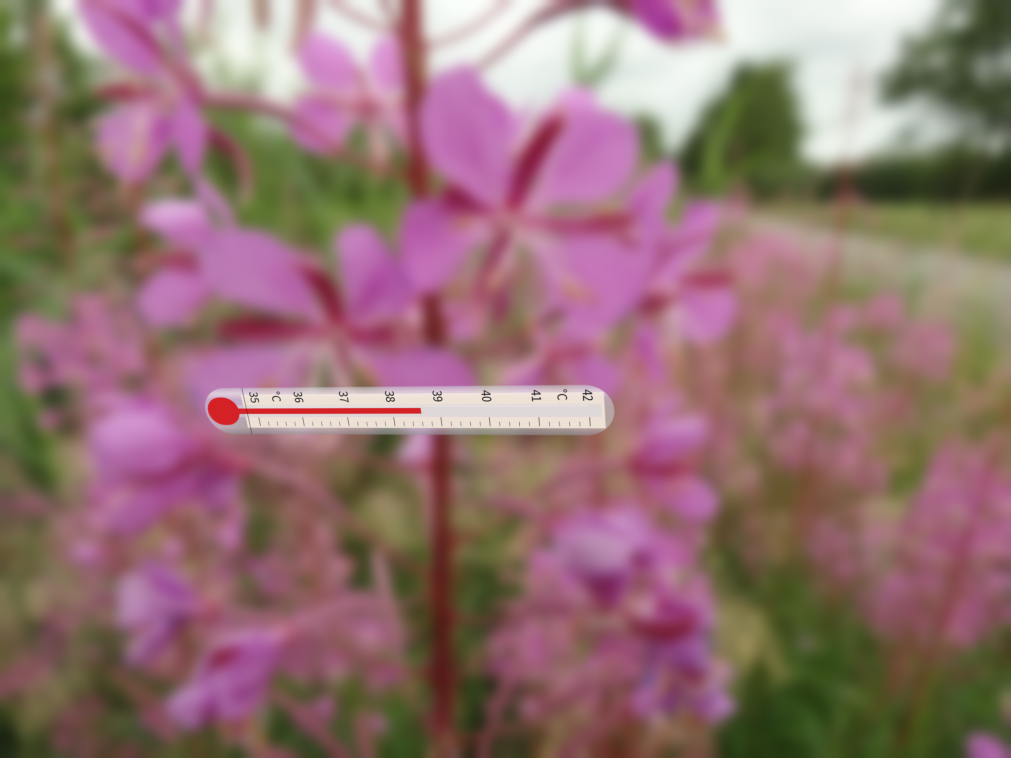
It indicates 38.6,°C
